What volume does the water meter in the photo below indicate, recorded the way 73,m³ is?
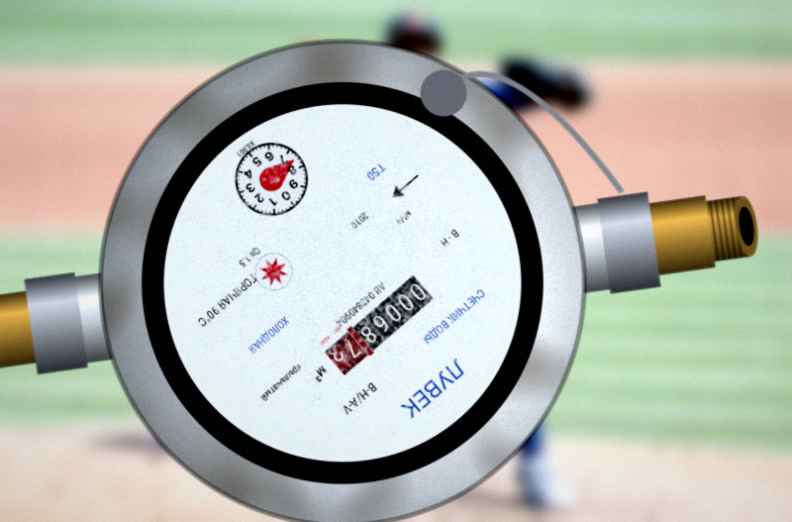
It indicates 68.727,m³
